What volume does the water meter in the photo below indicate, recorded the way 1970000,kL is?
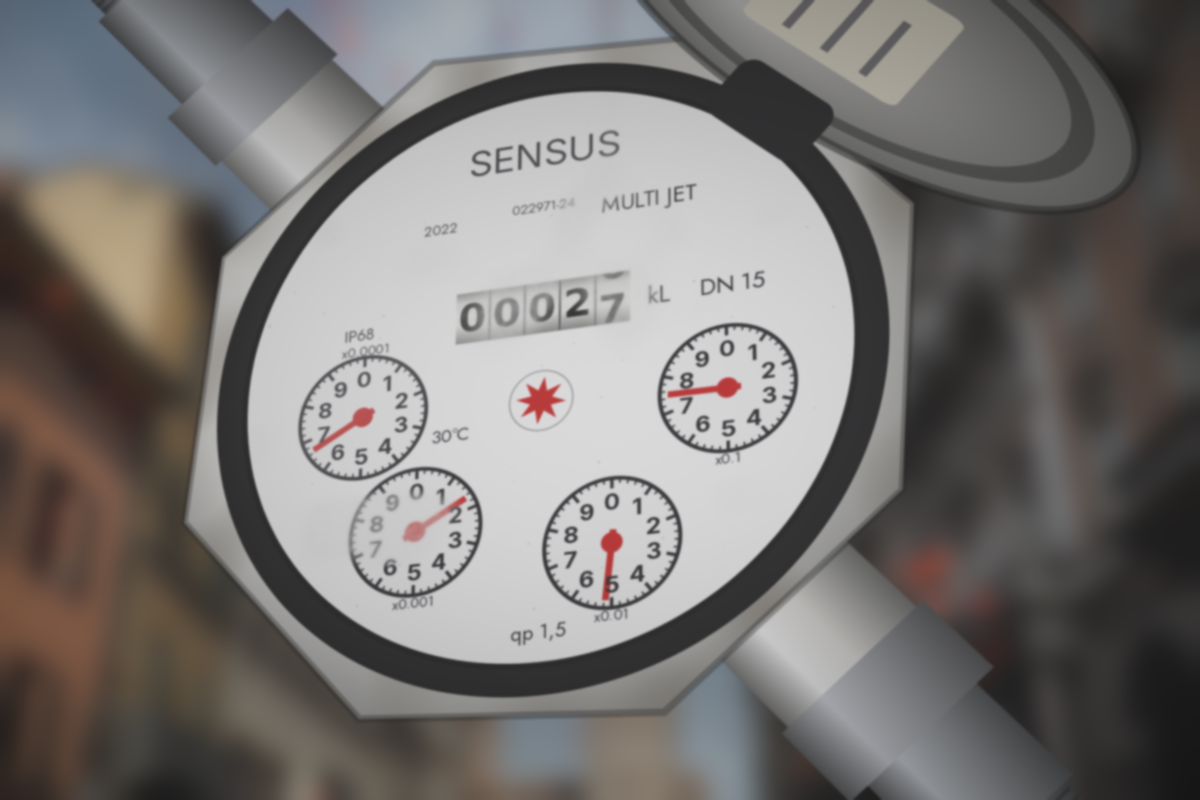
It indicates 26.7516,kL
